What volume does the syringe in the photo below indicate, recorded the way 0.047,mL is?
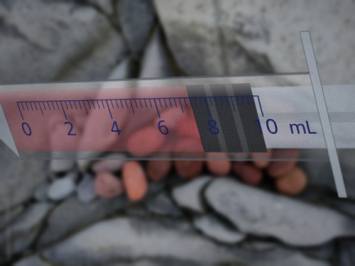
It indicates 7.4,mL
